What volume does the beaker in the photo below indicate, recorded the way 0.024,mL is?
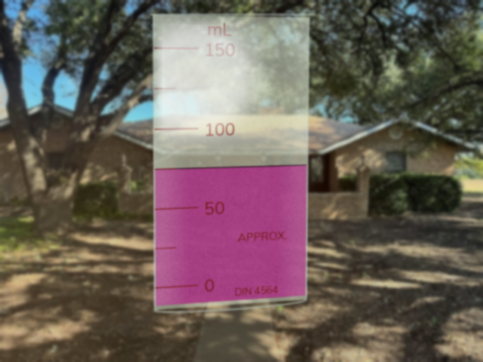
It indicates 75,mL
